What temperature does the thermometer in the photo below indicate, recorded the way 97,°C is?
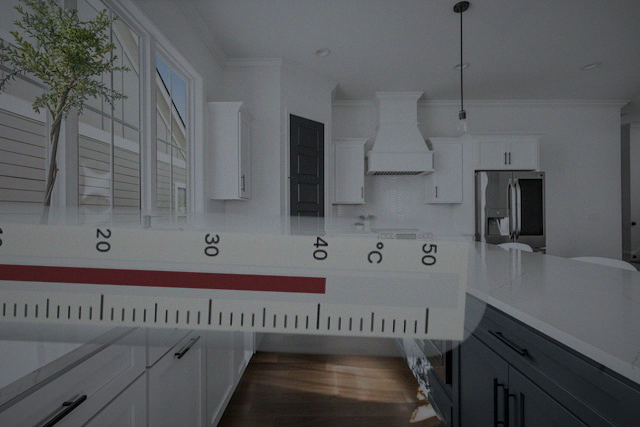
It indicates 40.5,°C
